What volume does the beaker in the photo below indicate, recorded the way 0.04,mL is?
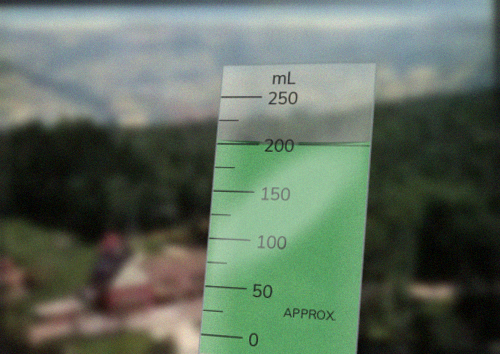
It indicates 200,mL
